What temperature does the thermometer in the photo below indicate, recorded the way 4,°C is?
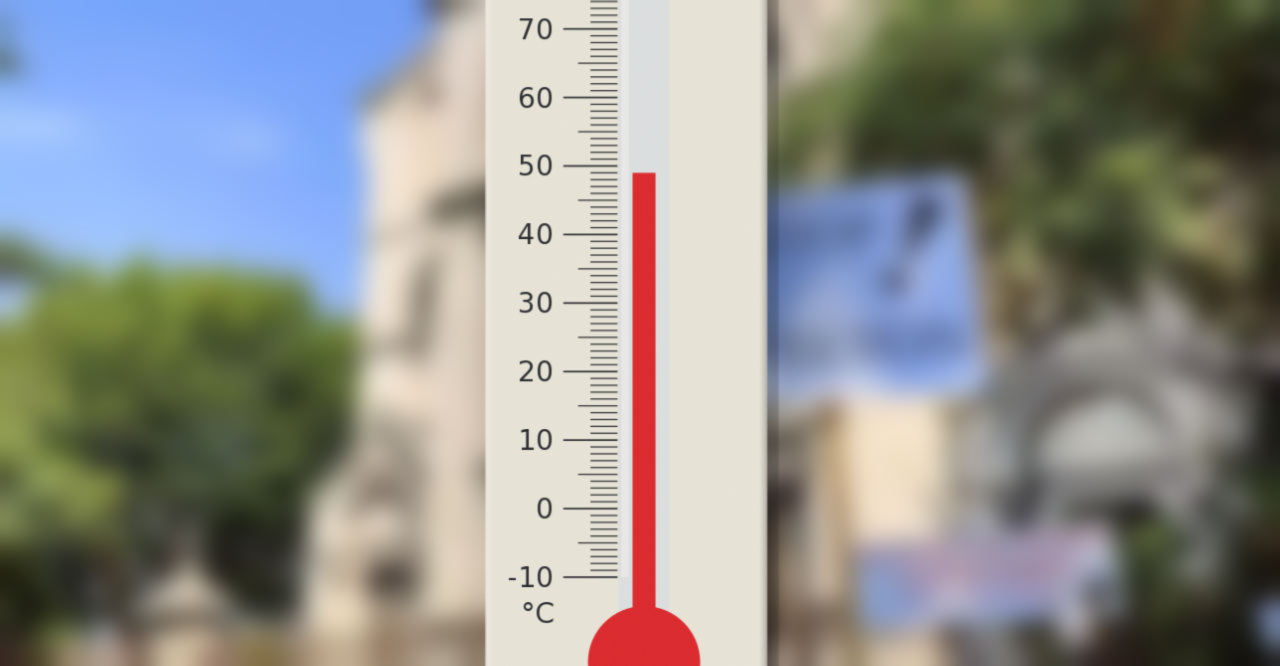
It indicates 49,°C
